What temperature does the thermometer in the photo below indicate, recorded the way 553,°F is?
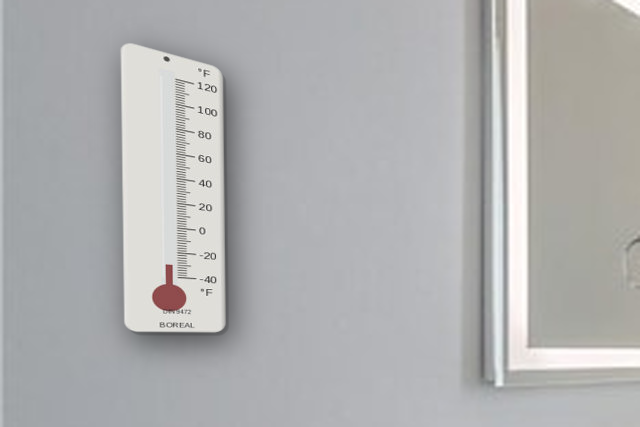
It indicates -30,°F
